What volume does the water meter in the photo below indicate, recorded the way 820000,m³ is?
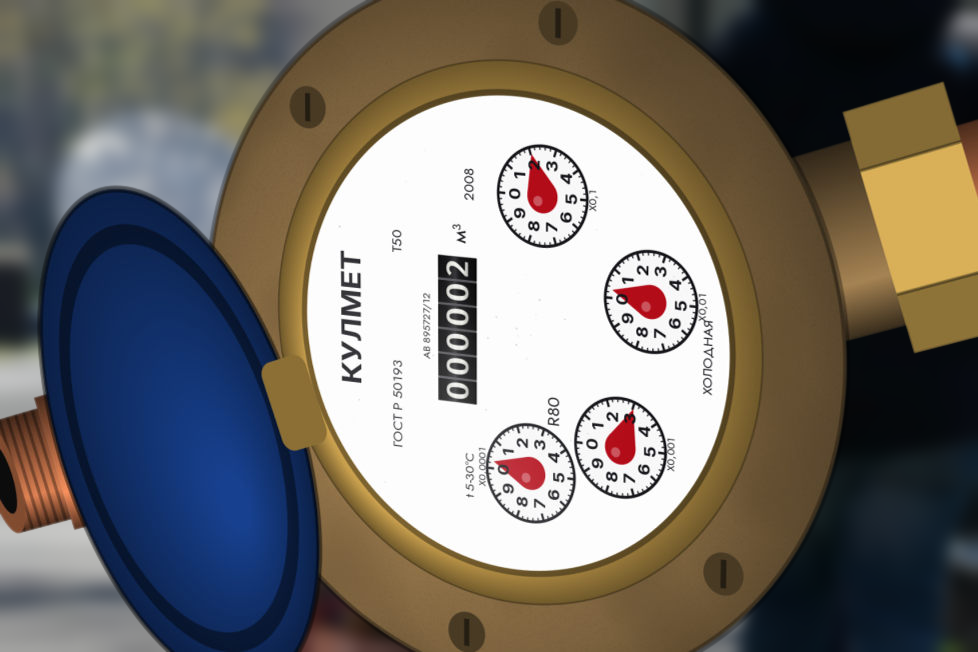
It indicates 2.2030,m³
